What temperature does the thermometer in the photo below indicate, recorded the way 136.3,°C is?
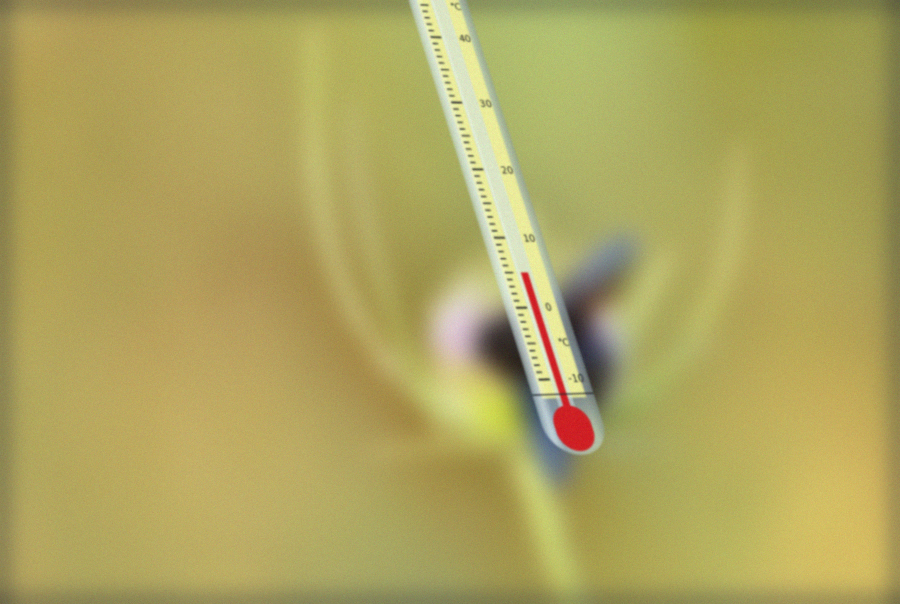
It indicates 5,°C
